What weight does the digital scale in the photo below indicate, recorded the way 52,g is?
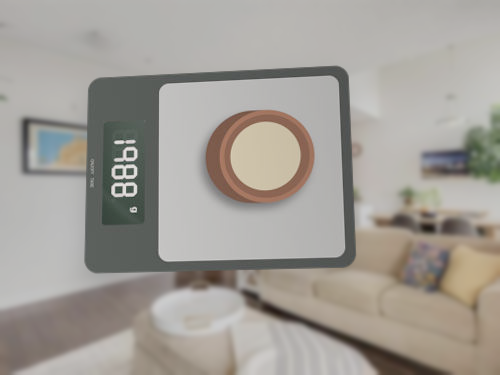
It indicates 1988,g
